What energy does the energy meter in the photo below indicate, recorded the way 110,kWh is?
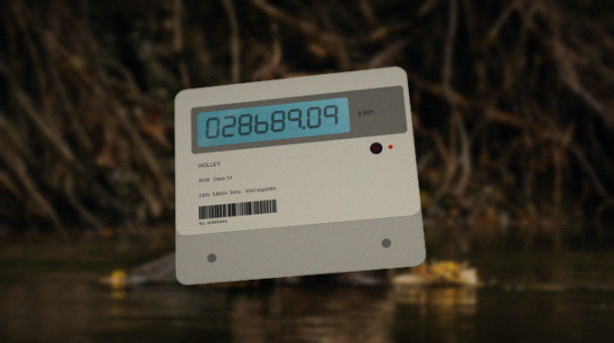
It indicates 28689.09,kWh
